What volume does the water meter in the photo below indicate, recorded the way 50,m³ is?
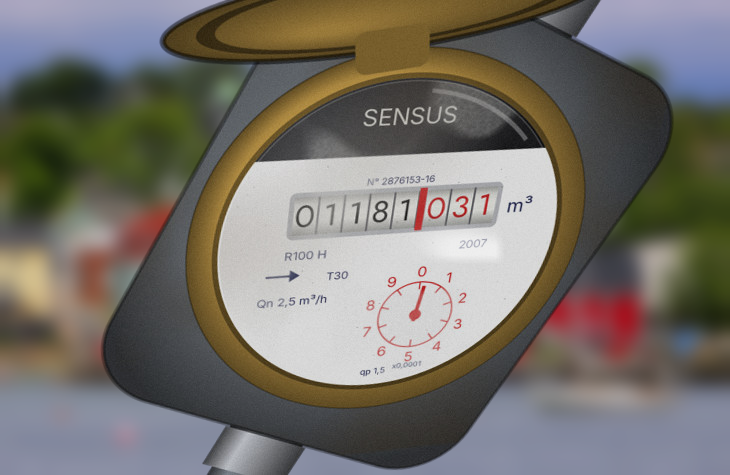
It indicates 1181.0310,m³
